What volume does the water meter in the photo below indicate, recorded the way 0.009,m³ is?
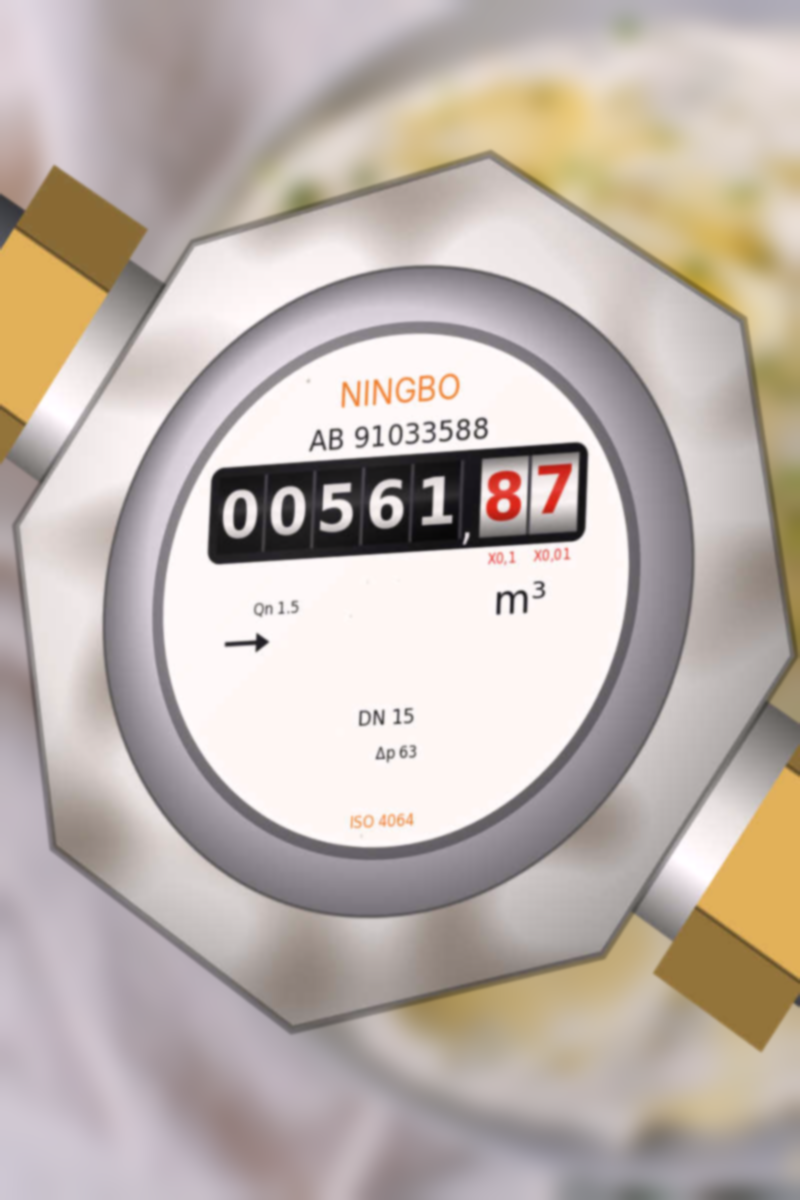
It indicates 561.87,m³
